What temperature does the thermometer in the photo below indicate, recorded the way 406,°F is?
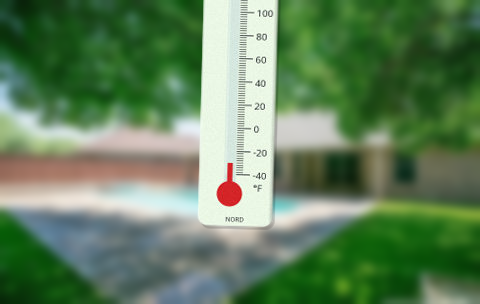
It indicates -30,°F
